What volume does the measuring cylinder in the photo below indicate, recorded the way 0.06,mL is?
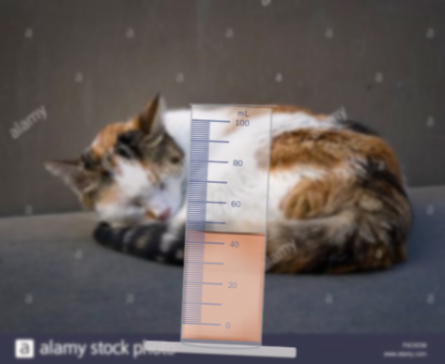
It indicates 45,mL
